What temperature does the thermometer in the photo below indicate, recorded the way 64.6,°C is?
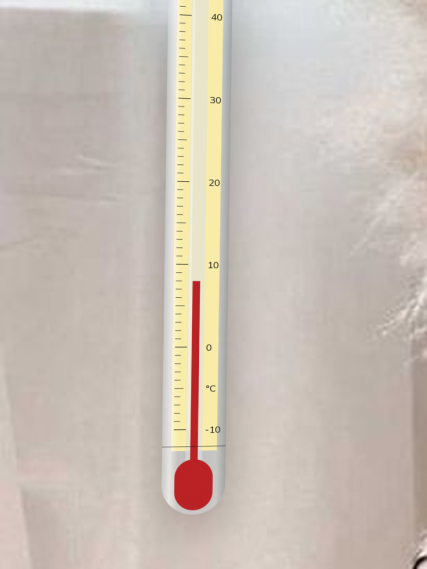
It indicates 8,°C
